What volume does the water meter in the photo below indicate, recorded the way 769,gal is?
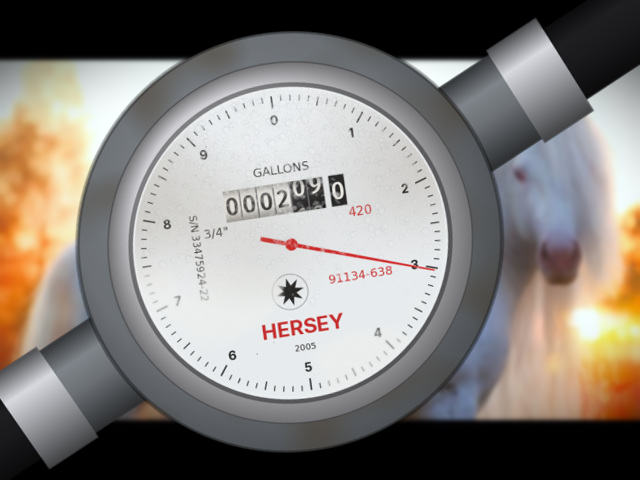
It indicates 2093.0,gal
